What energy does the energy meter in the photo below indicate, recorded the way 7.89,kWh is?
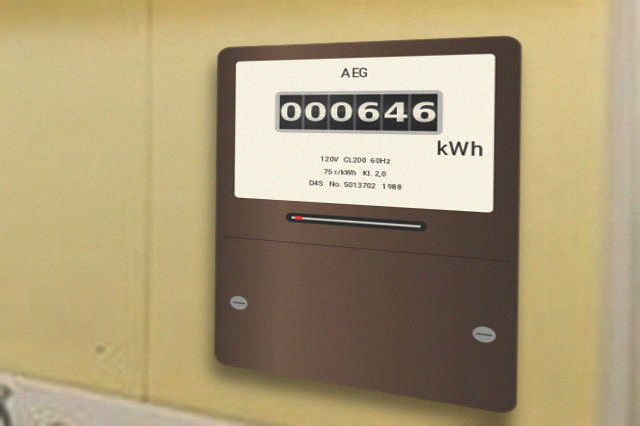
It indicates 646,kWh
